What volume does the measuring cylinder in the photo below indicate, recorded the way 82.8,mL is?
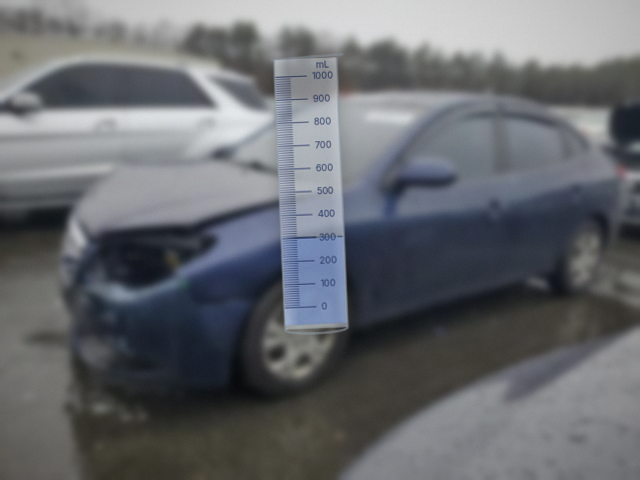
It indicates 300,mL
